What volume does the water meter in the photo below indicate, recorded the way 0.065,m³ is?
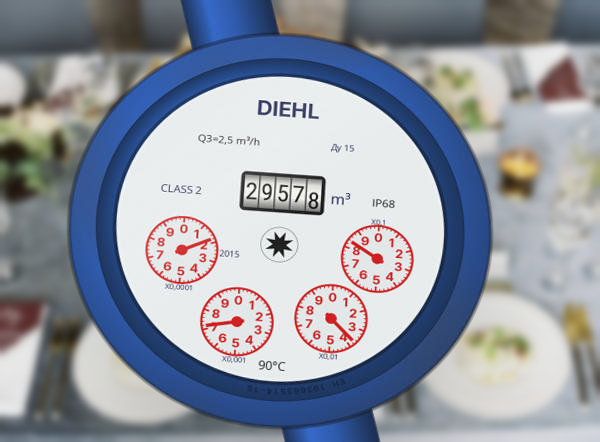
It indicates 29577.8371,m³
